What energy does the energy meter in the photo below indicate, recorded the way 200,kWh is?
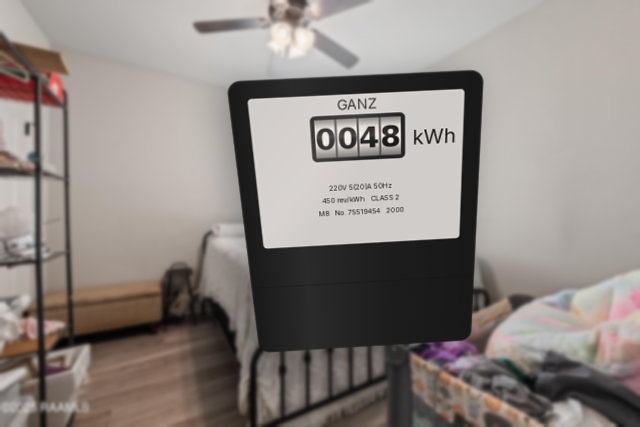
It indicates 48,kWh
